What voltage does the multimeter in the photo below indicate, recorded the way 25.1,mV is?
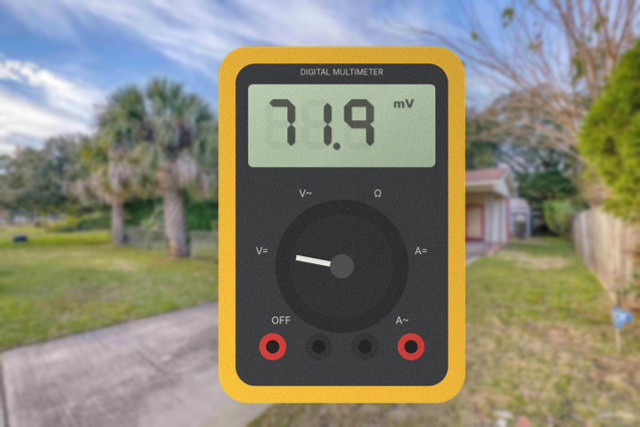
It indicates 71.9,mV
